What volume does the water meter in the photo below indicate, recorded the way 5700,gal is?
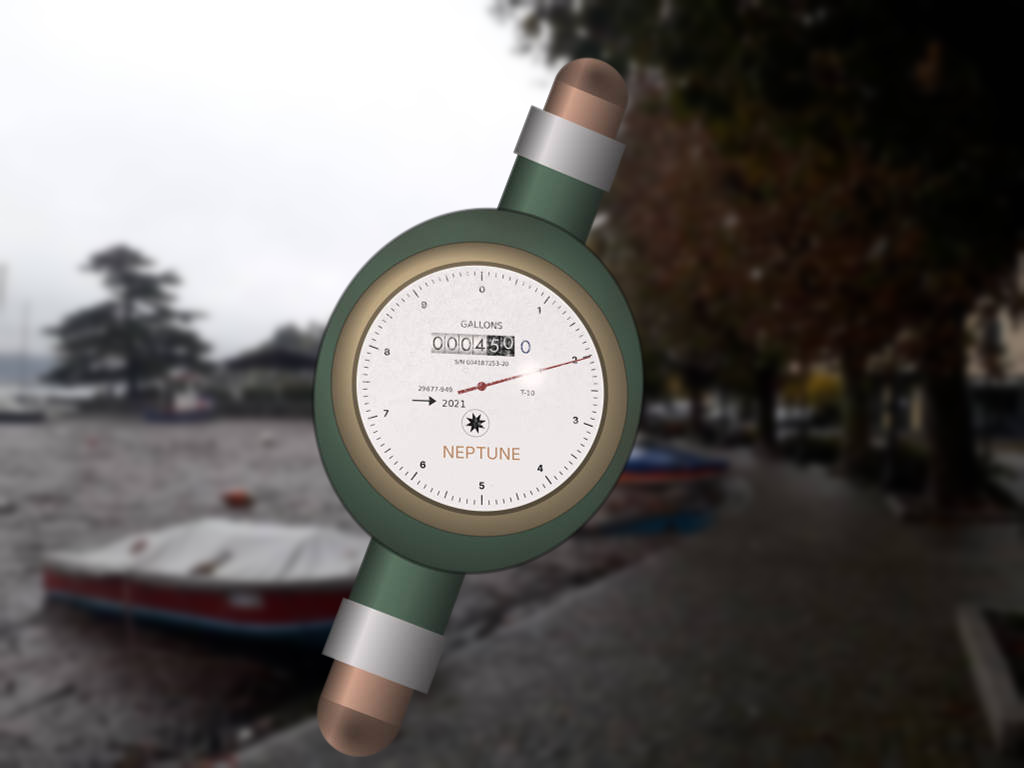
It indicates 4502.0,gal
